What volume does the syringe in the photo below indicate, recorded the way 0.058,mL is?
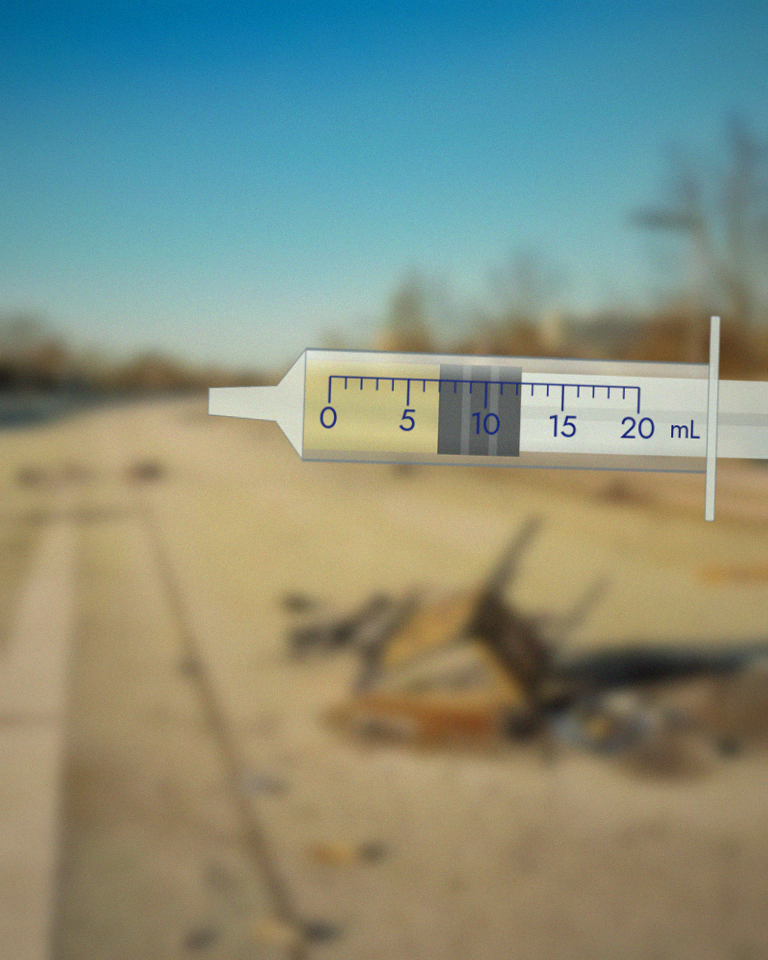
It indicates 7,mL
